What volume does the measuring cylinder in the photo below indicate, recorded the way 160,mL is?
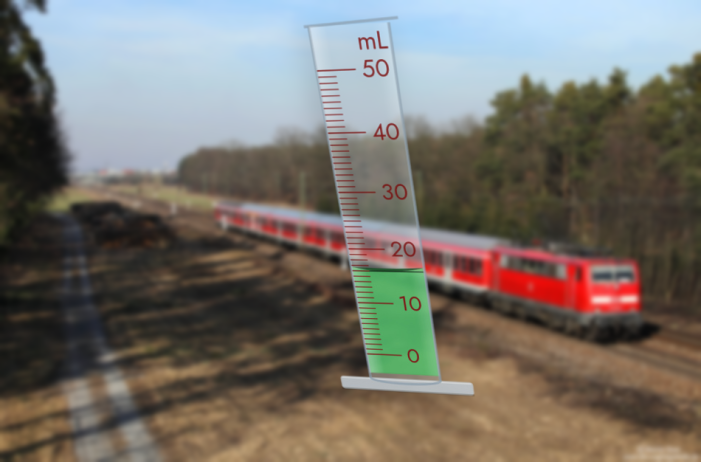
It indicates 16,mL
